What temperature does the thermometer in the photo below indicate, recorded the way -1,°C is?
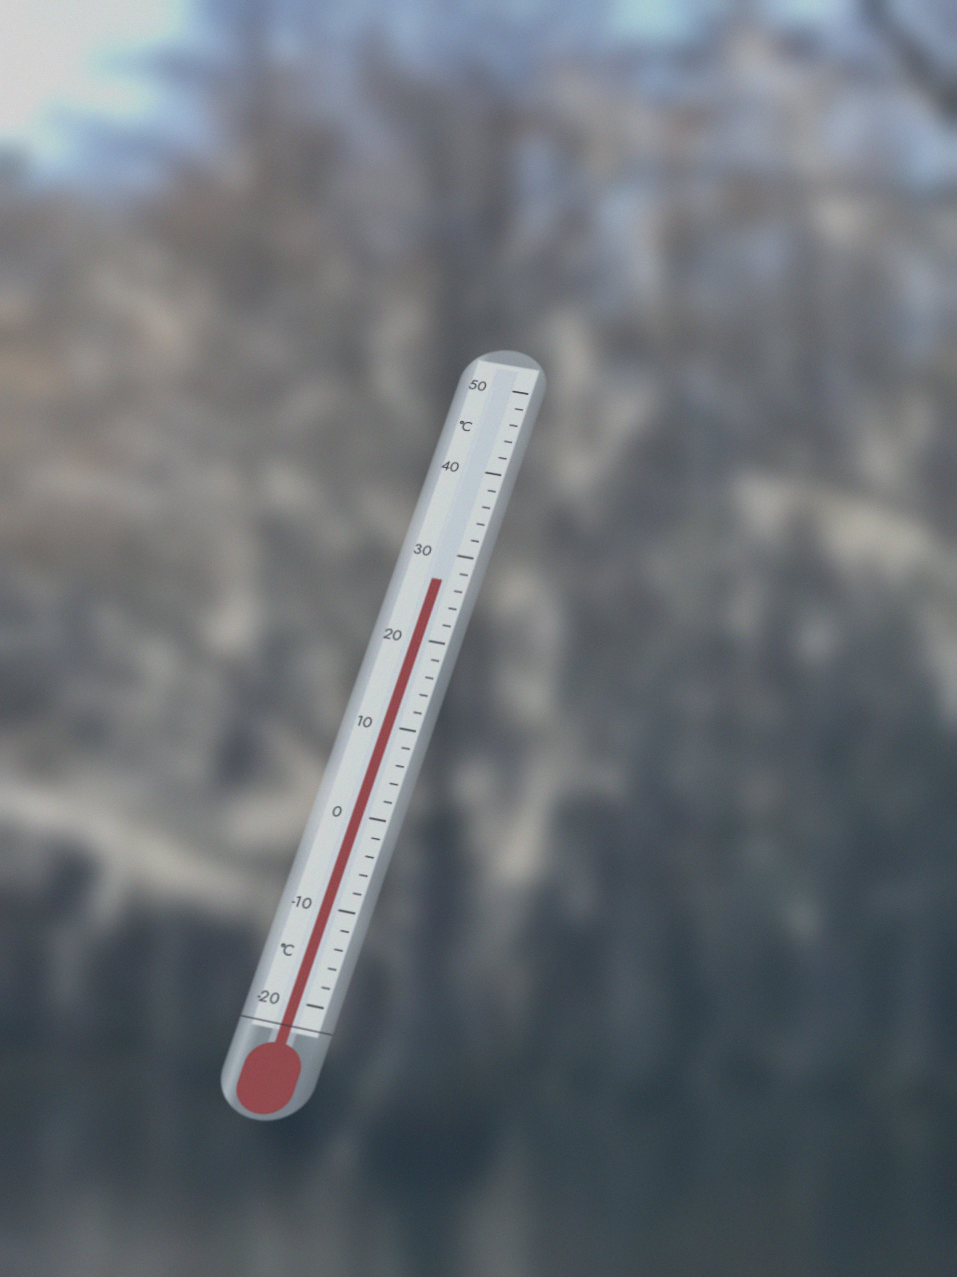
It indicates 27,°C
